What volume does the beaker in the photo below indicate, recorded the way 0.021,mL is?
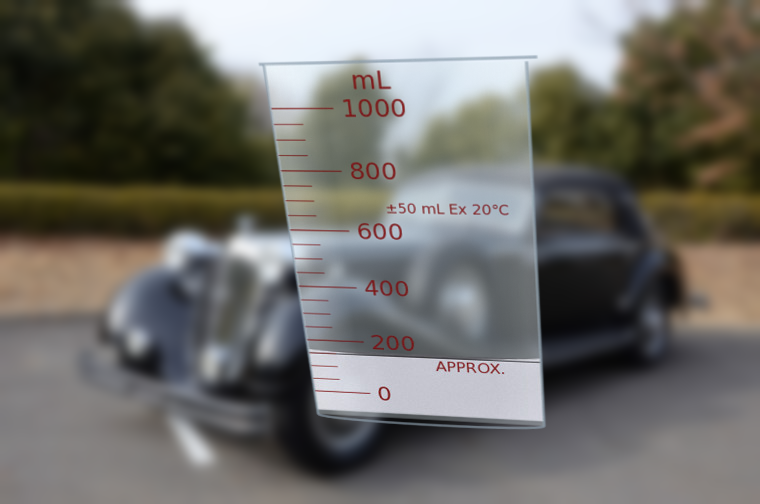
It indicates 150,mL
